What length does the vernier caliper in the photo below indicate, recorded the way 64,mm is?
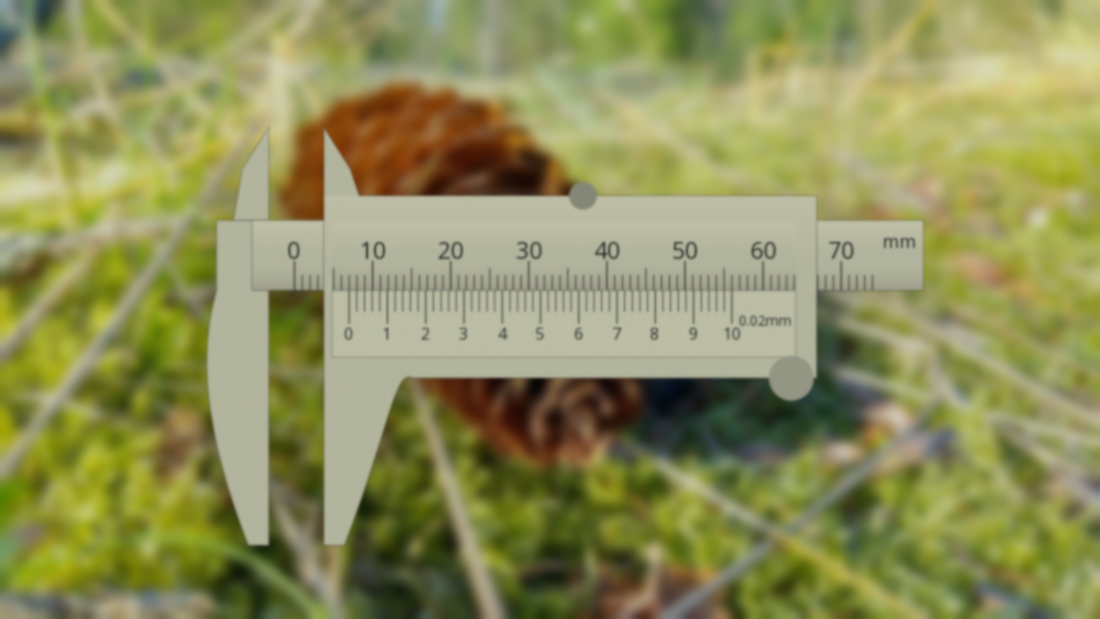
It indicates 7.0,mm
